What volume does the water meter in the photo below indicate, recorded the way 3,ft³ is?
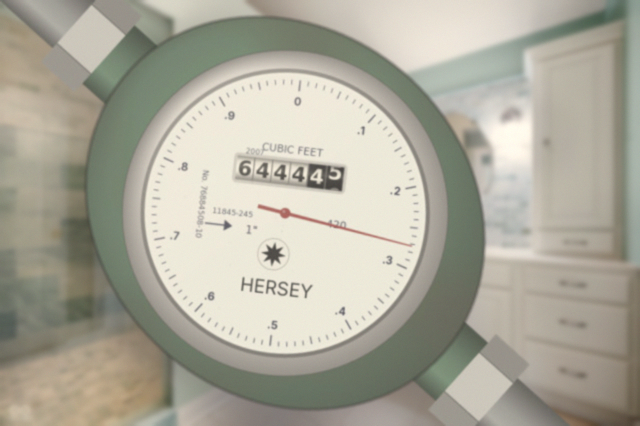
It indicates 644445.27,ft³
